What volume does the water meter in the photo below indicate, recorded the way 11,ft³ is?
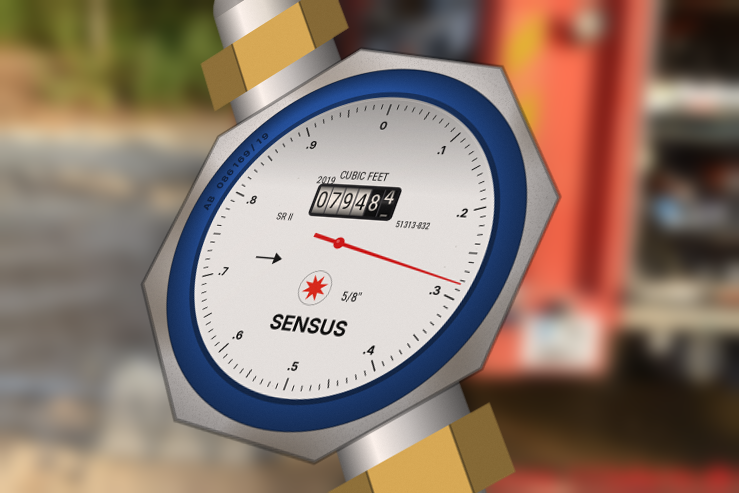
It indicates 79484.28,ft³
